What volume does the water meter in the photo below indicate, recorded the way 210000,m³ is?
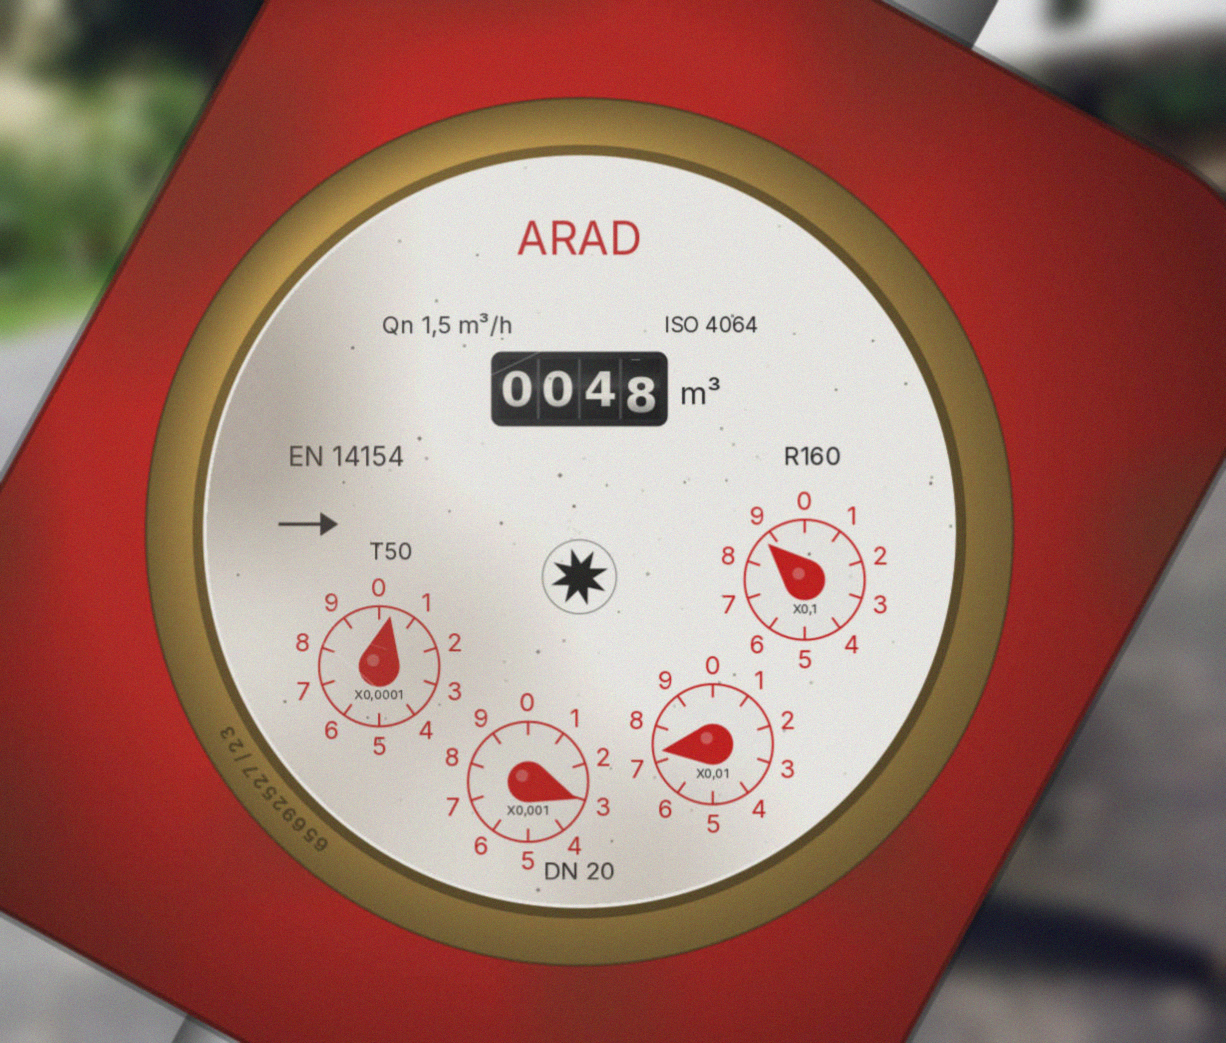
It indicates 47.8730,m³
